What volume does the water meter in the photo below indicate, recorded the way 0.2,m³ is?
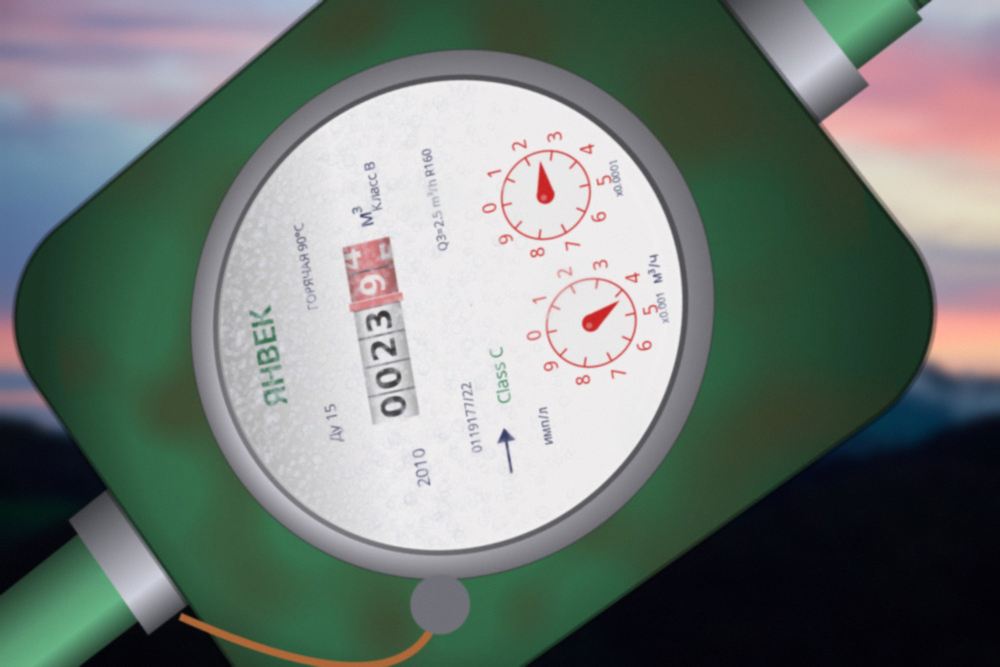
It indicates 23.9442,m³
